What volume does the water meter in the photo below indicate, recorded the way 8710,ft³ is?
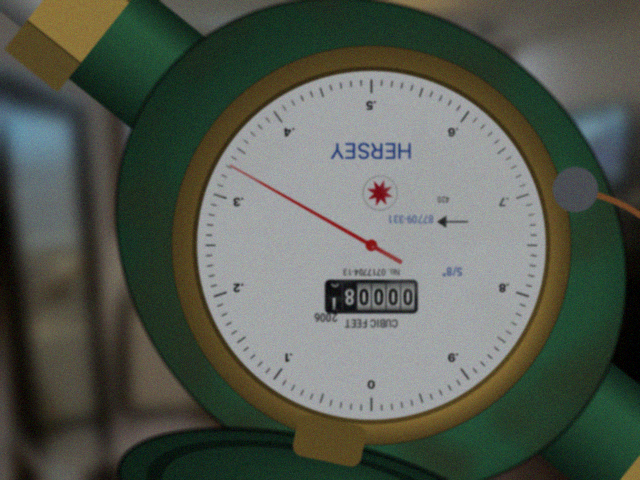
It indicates 81.33,ft³
